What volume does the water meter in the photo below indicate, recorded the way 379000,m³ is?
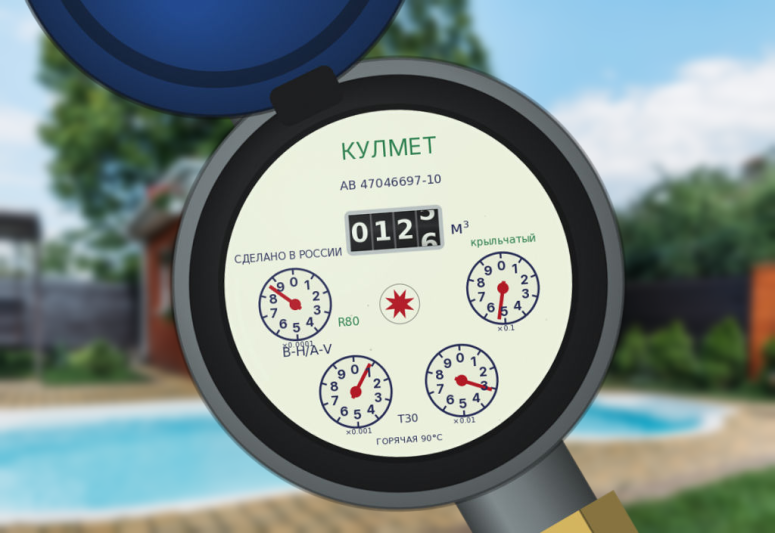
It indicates 125.5308,m³
